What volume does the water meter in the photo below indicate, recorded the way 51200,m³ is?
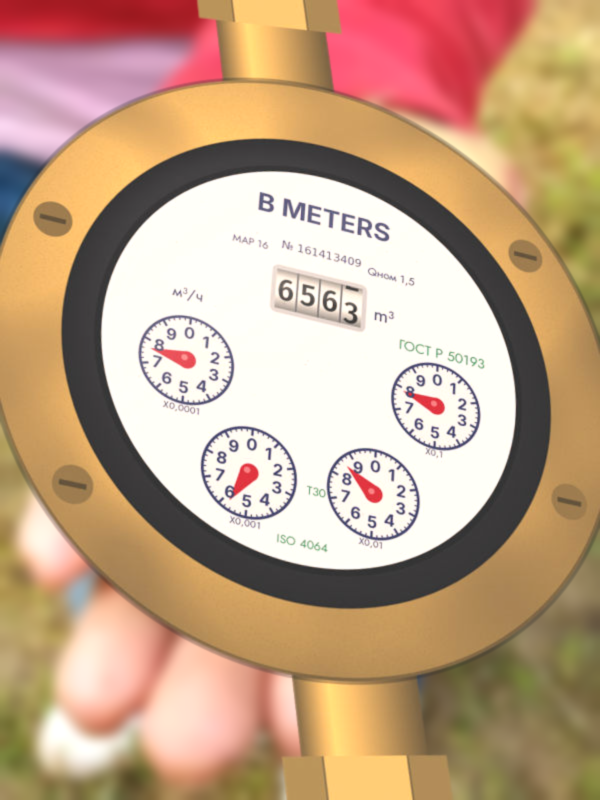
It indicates 6562.7857,m³
